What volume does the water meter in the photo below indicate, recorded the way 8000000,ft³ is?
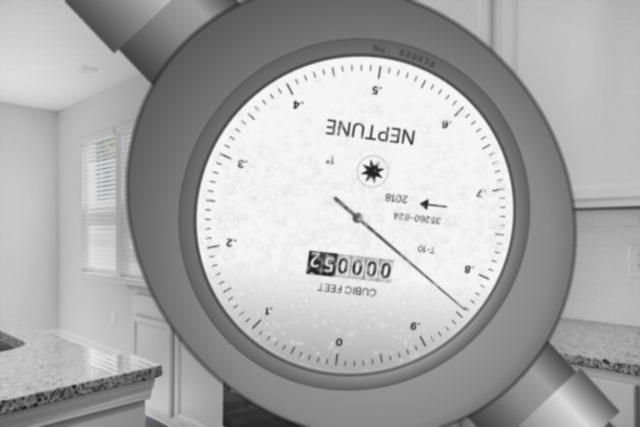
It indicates 51.84,ft³
